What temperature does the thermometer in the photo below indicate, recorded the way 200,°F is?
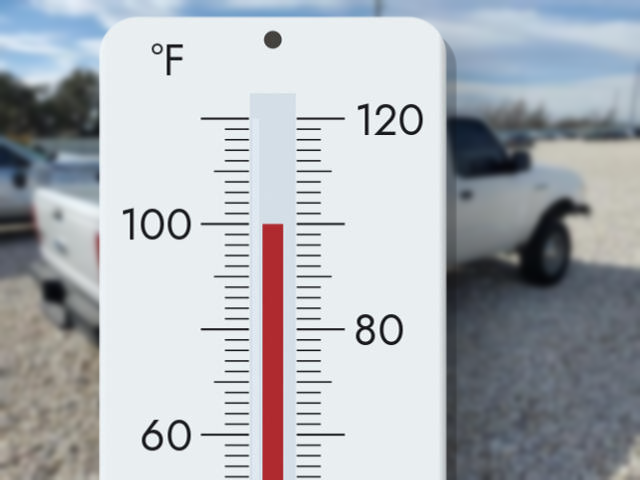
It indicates 100,°F
